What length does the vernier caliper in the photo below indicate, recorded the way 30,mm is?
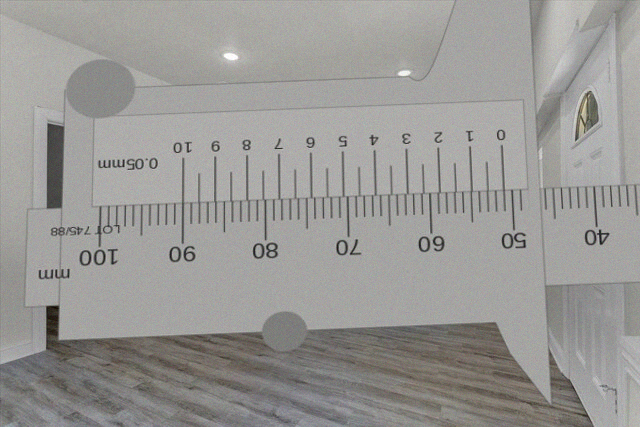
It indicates 51.0,mm
